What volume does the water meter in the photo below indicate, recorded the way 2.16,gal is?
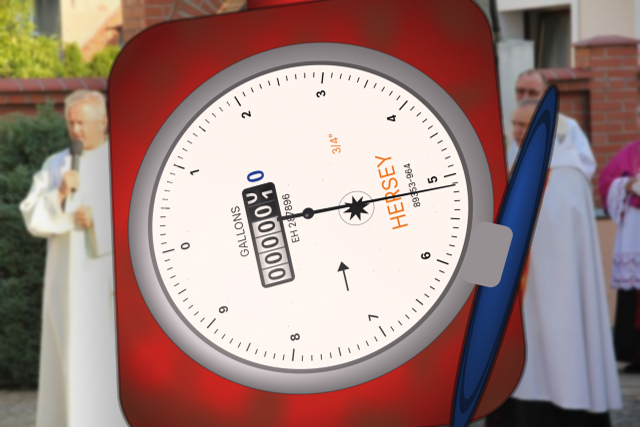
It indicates 5.1,gal
